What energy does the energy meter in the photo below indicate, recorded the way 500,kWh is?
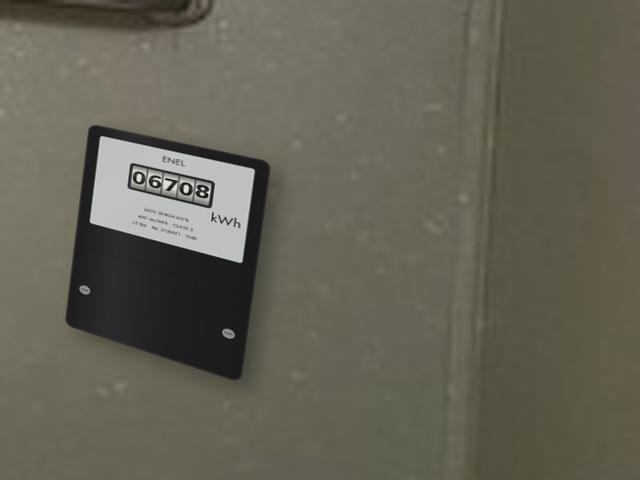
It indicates 6708,kWh
